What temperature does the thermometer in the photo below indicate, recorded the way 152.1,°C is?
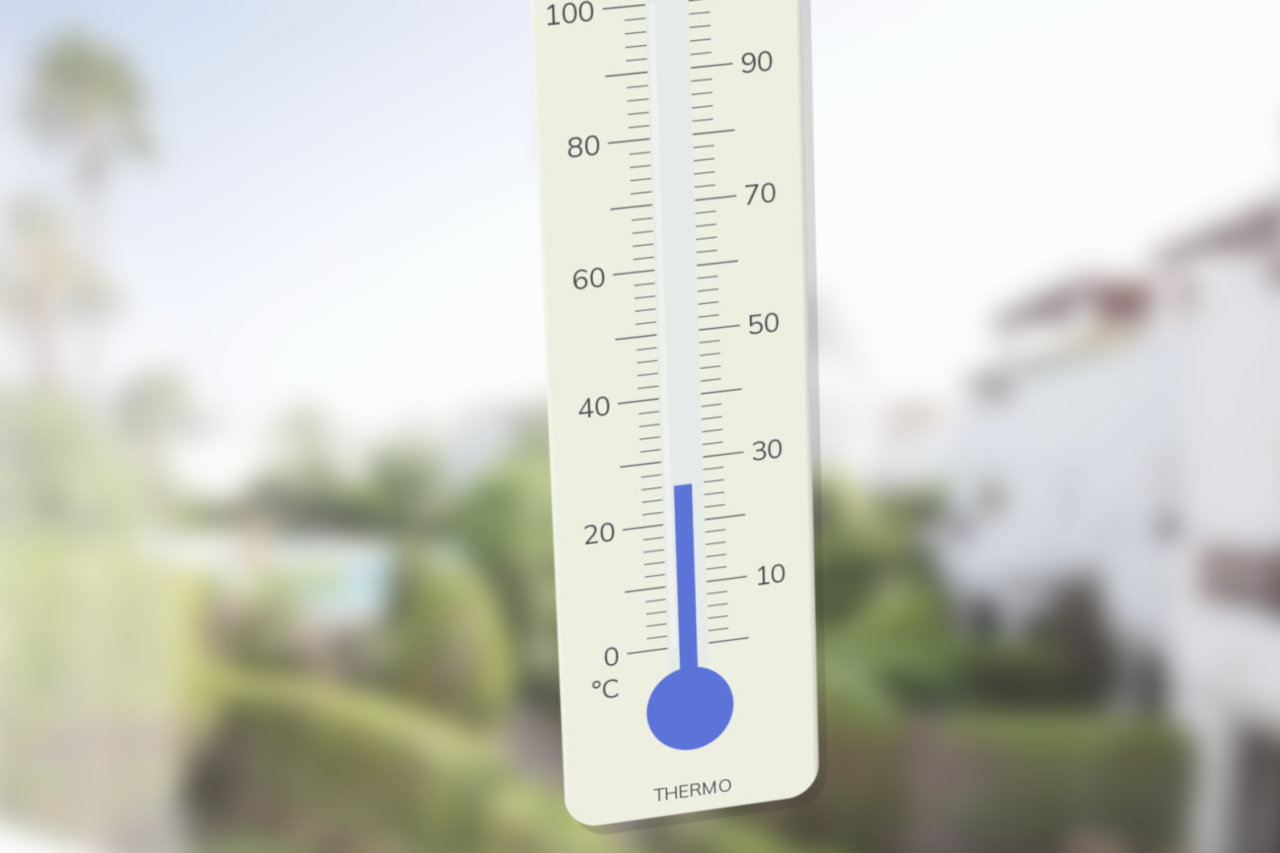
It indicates 26,°C
